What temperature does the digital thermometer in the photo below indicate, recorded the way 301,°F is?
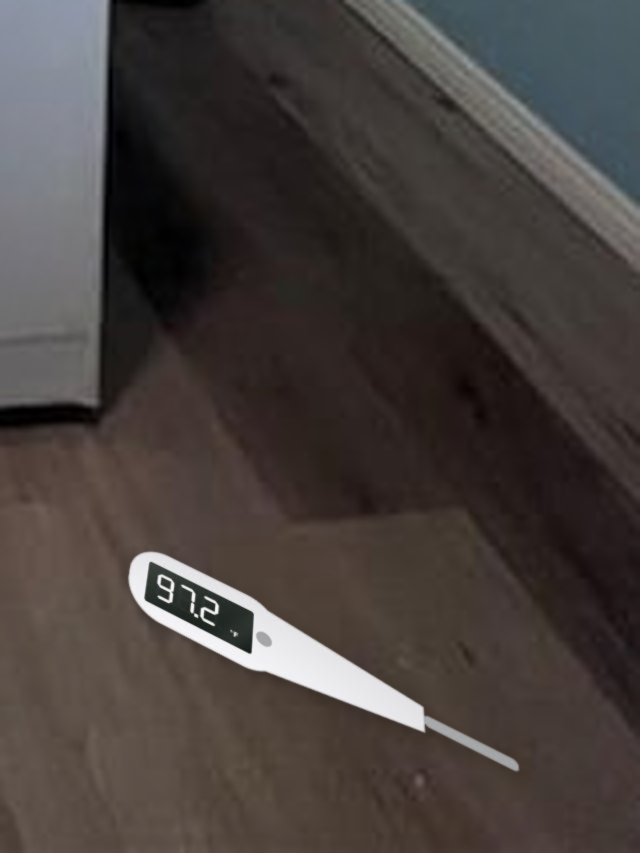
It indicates 97.2,°F
